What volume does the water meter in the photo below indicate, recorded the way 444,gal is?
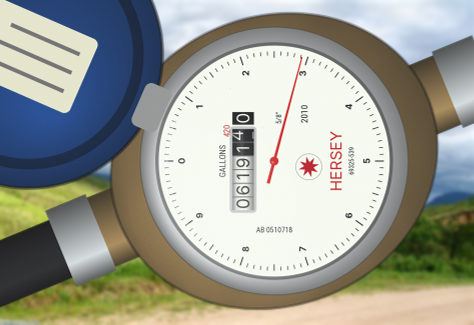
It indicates 619142.9,gal
